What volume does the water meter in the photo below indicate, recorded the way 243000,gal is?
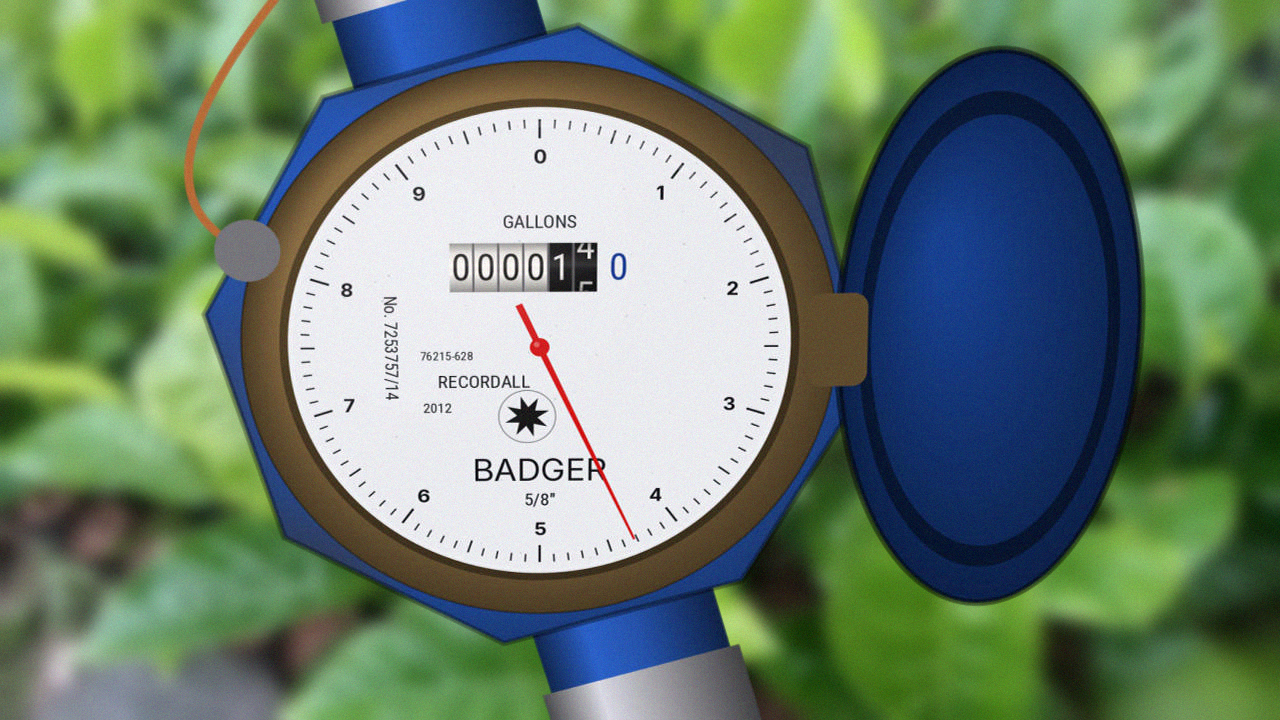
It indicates 144.3,gal
